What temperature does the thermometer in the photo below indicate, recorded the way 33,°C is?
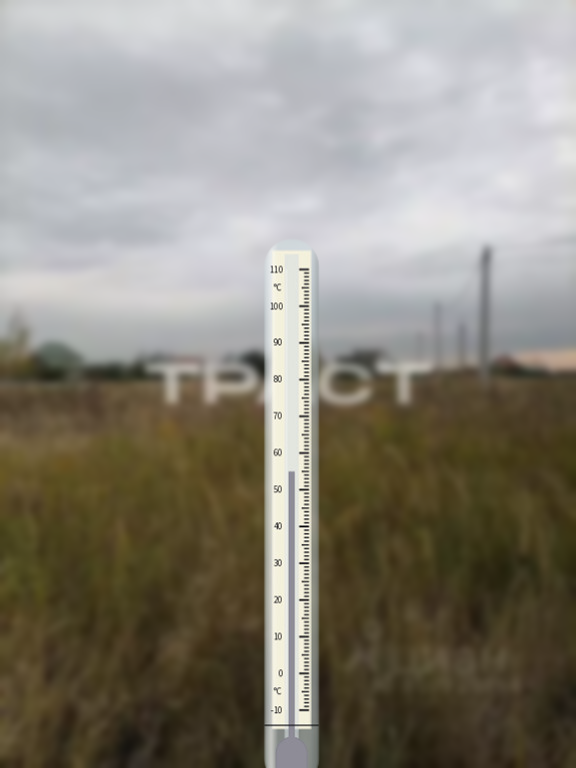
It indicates 55,°C
